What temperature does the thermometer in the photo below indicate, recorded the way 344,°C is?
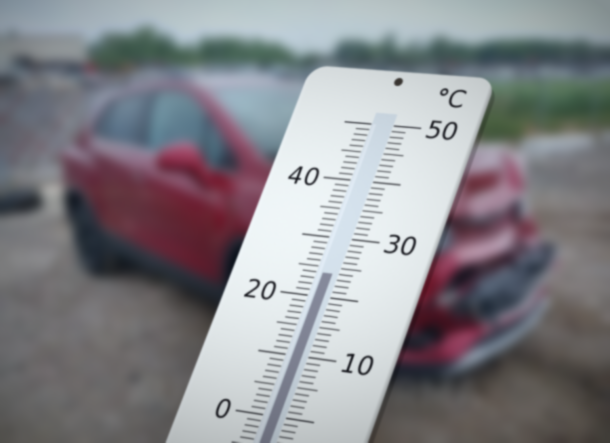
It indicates 24,°C
